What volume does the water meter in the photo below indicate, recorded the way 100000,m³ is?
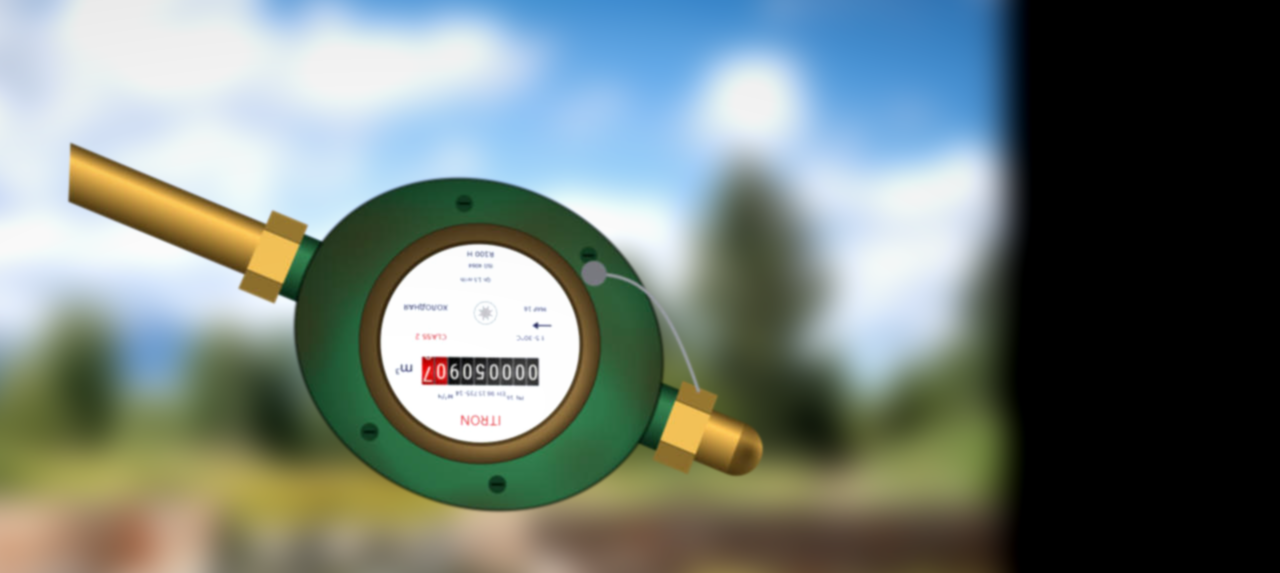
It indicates 509.07,m³
